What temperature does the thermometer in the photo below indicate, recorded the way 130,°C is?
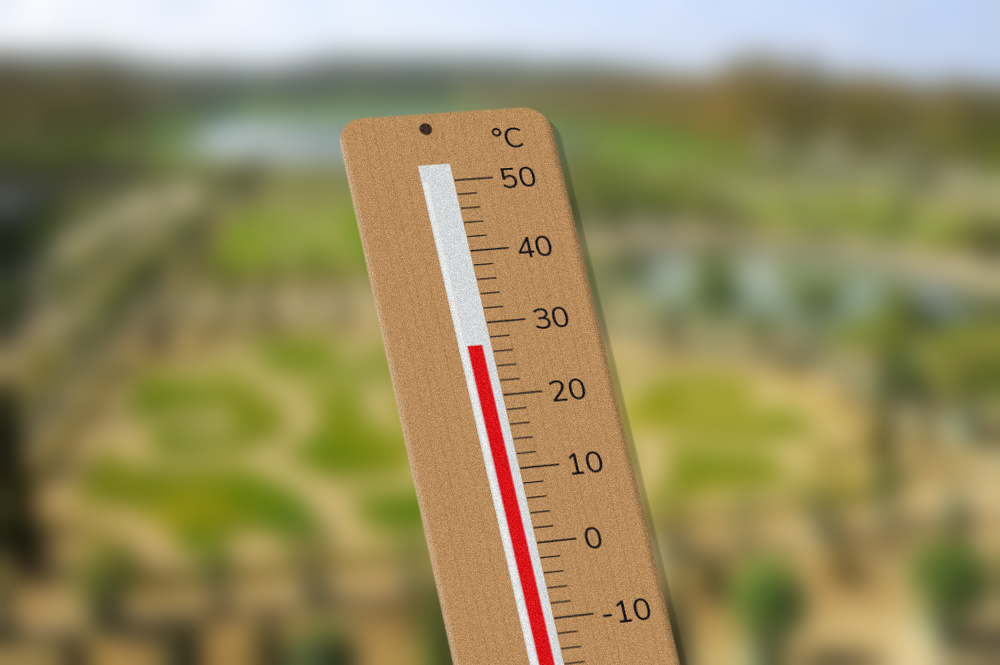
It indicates 27,°C
